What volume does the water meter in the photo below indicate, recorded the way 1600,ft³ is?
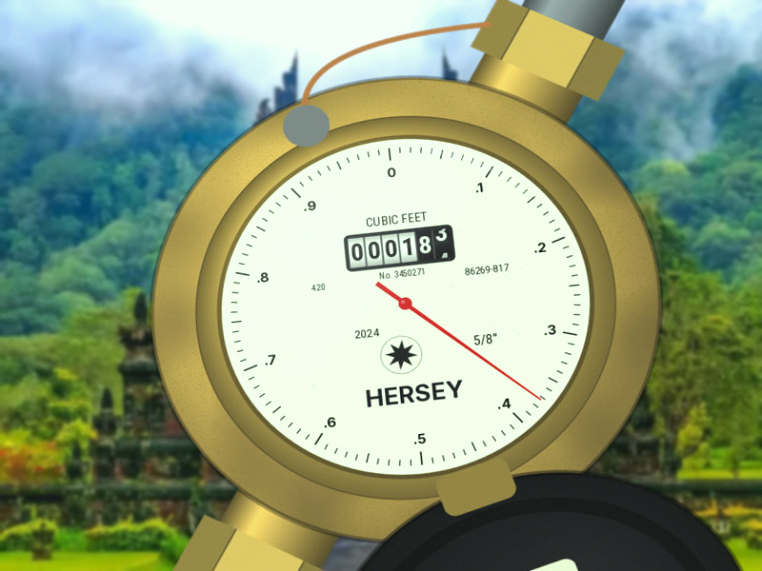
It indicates 183.37,ft³
